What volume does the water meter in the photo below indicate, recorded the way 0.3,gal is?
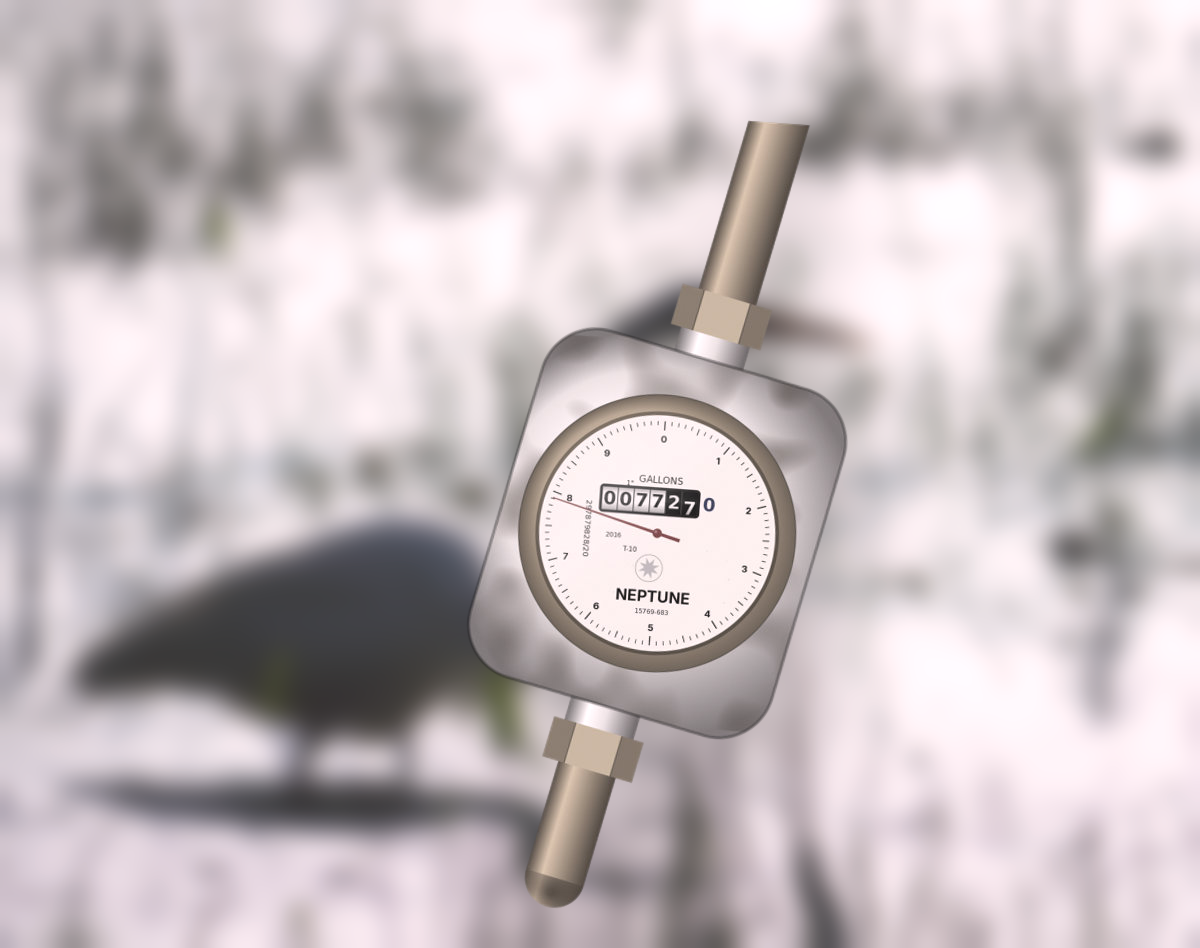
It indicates 77267.9,gal
